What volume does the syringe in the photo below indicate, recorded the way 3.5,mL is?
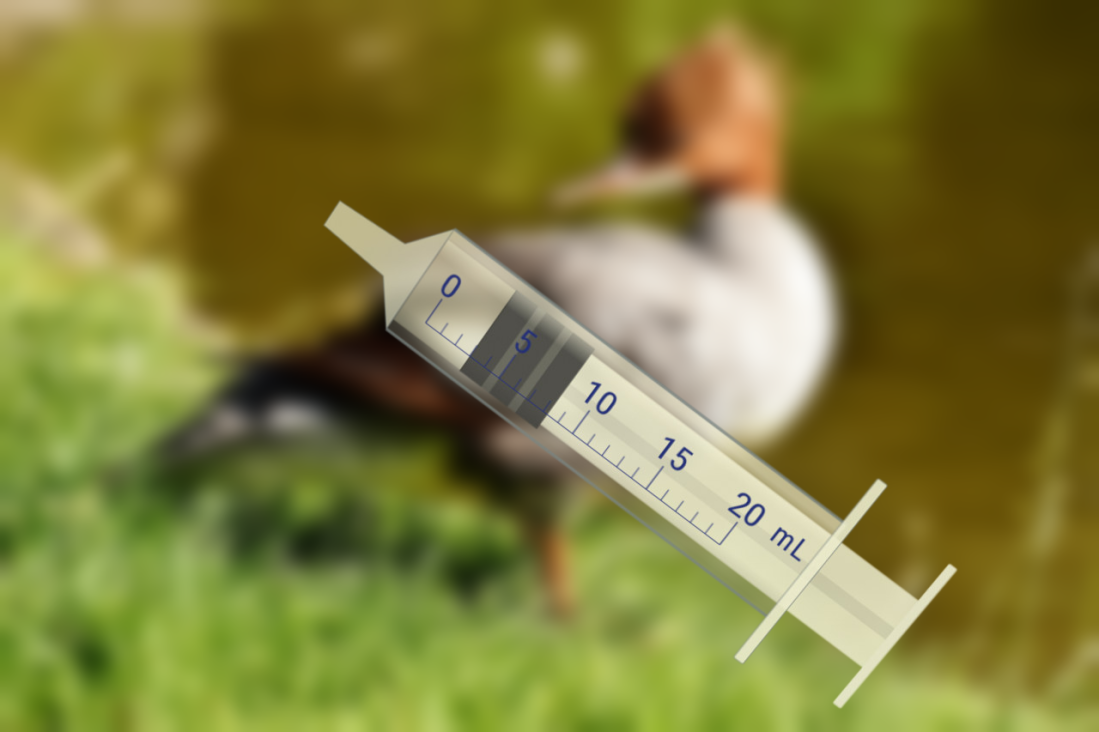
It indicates 3,mL
